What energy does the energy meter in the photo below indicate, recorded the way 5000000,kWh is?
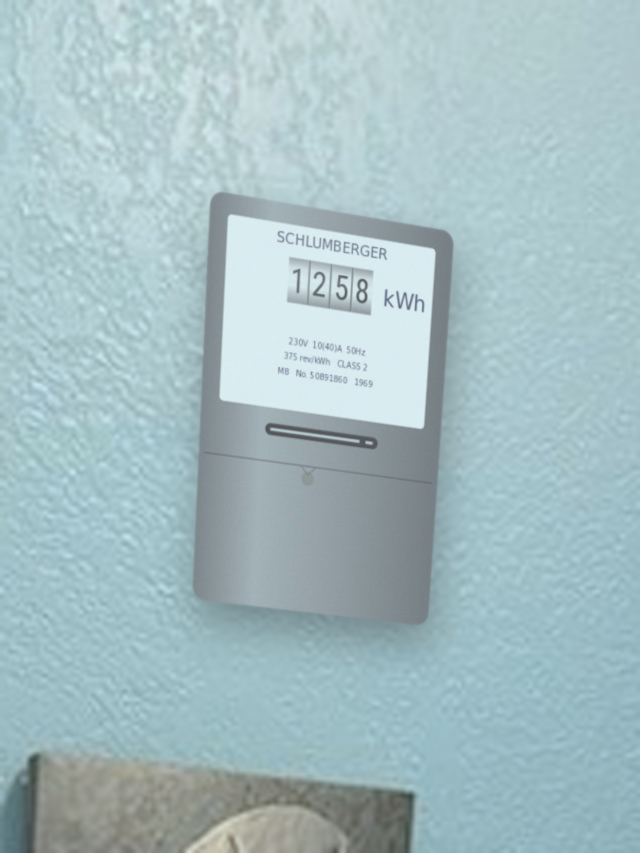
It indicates 1258,kWh
